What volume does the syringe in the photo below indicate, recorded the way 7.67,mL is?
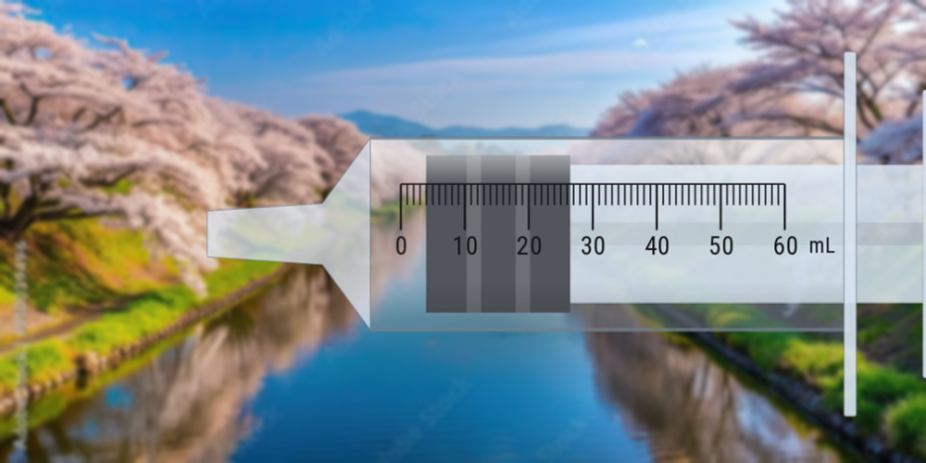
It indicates 4,mL
